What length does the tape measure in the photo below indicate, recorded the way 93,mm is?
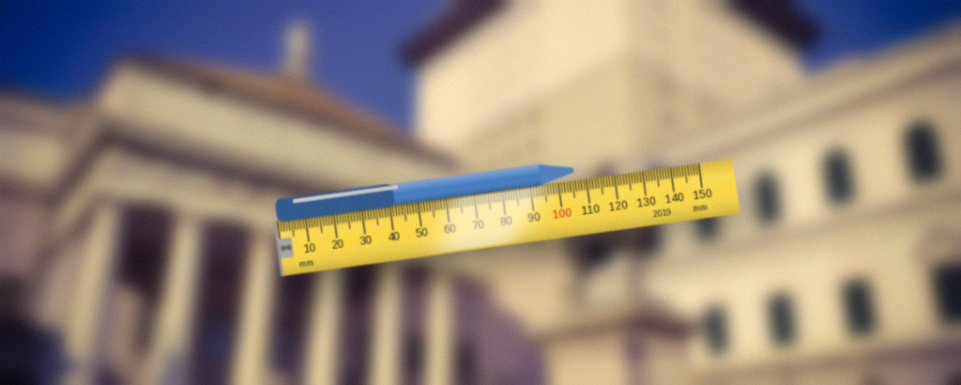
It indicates 110,mm
